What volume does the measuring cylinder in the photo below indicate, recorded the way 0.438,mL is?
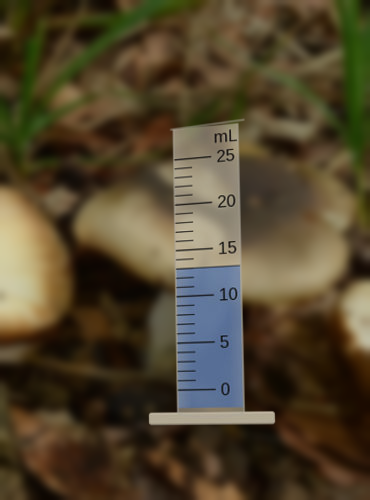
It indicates 13,mL
